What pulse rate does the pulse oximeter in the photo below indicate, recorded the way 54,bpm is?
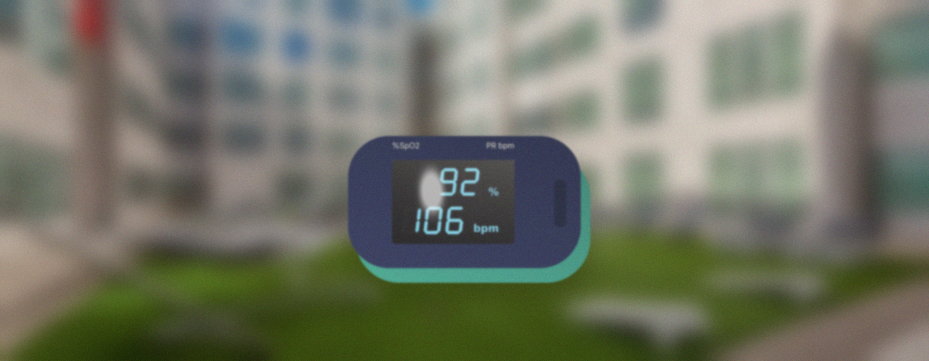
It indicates 106,bpm
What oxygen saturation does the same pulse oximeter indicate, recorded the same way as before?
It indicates 92,%
